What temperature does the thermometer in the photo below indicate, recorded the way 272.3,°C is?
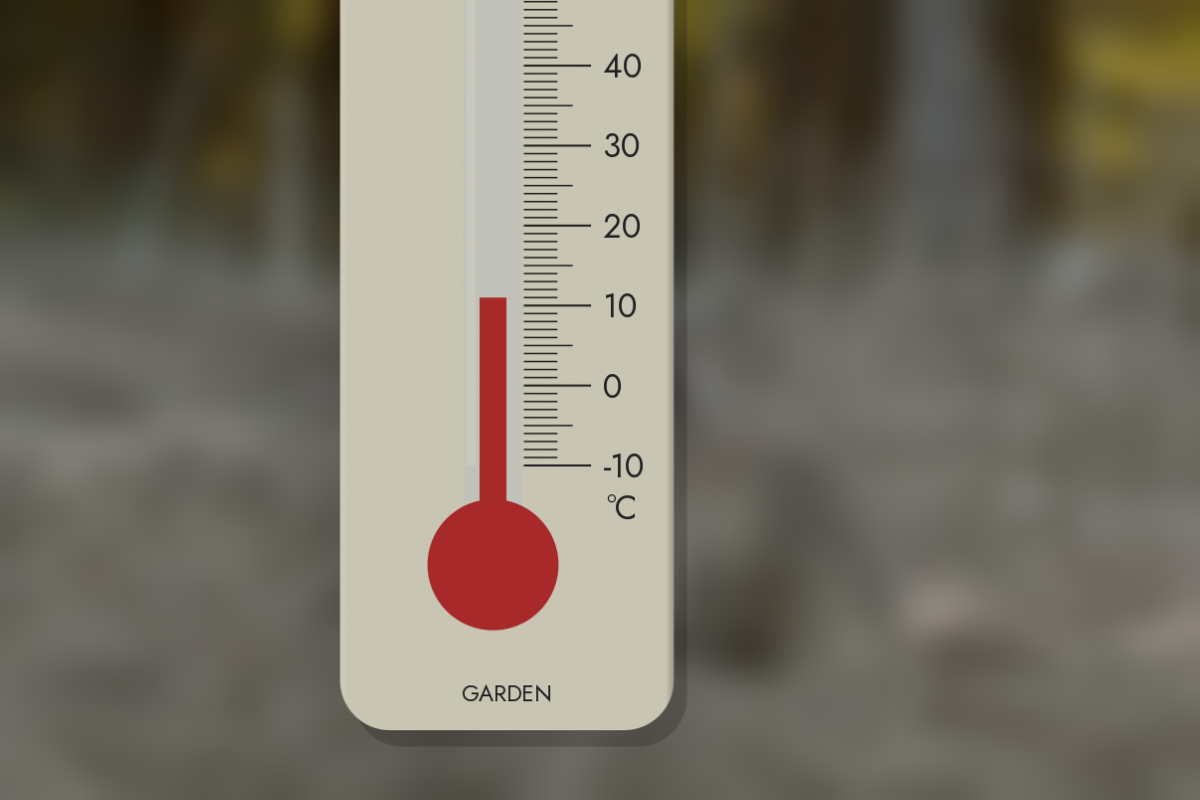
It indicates 11,°C
